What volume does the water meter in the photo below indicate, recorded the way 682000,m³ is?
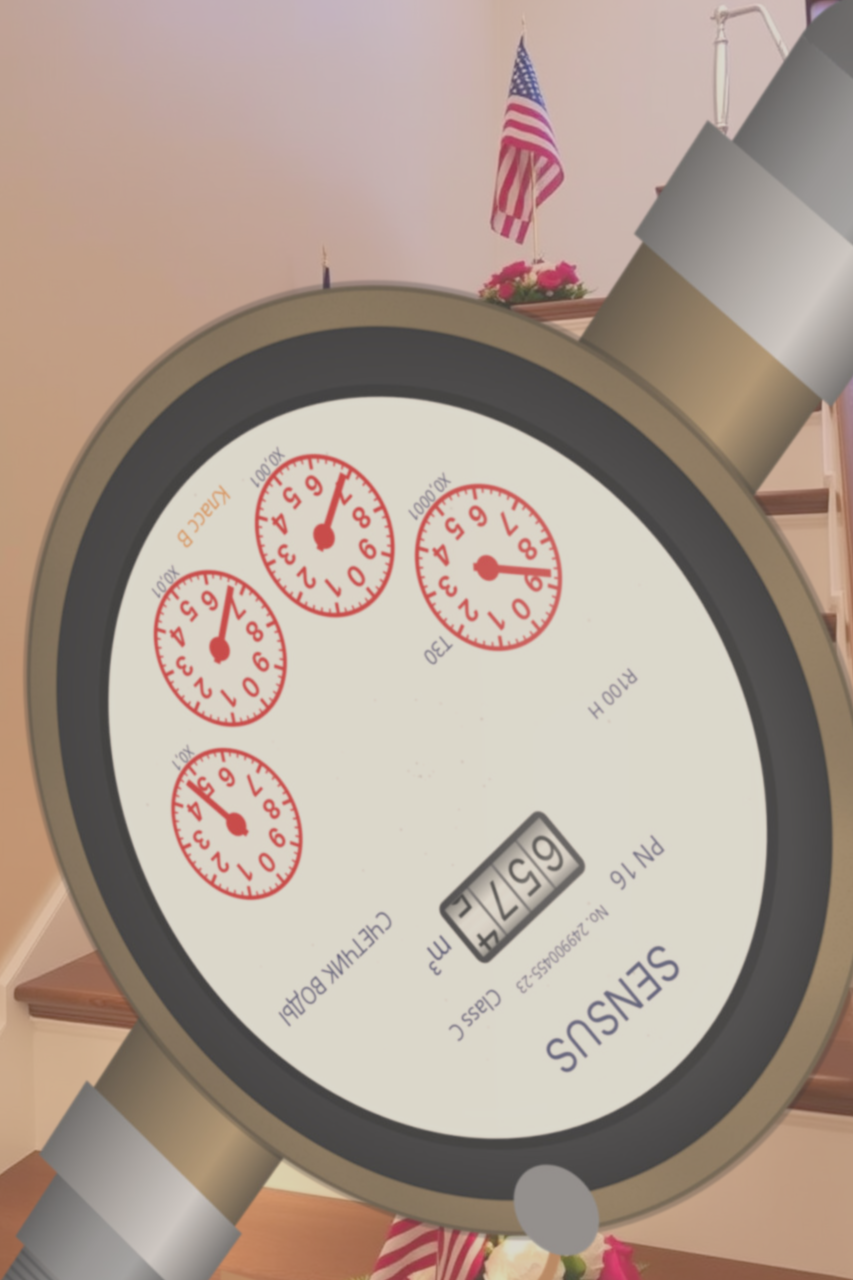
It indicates 6574.4668,m³
